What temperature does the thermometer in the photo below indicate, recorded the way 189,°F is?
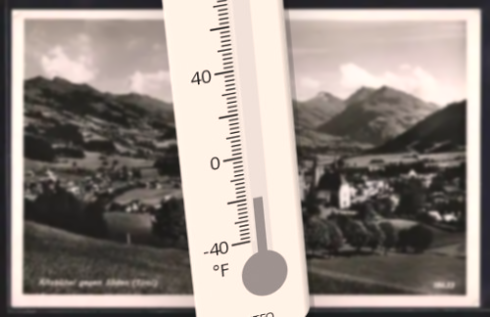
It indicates -20,°F
